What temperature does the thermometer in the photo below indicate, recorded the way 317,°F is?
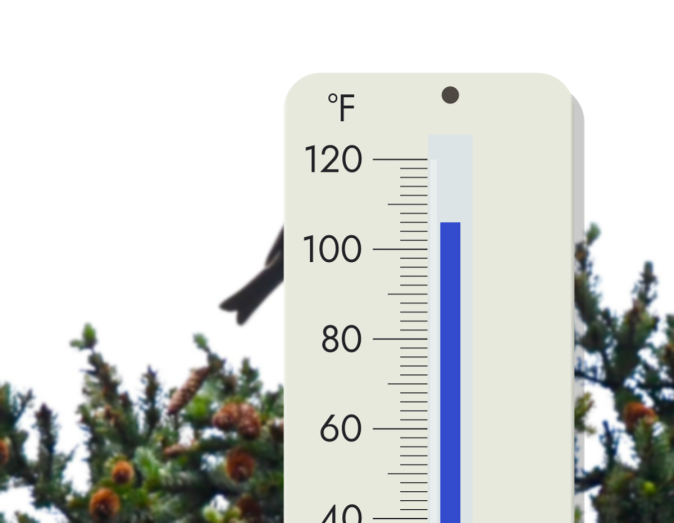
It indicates 106,°F
